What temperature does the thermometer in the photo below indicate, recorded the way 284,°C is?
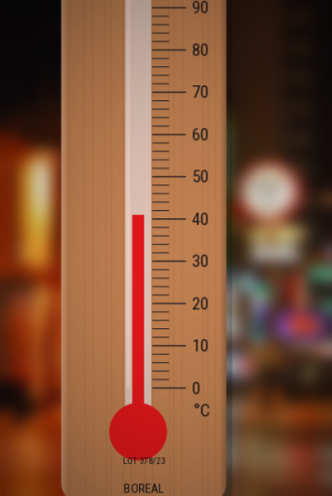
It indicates 41,°C
